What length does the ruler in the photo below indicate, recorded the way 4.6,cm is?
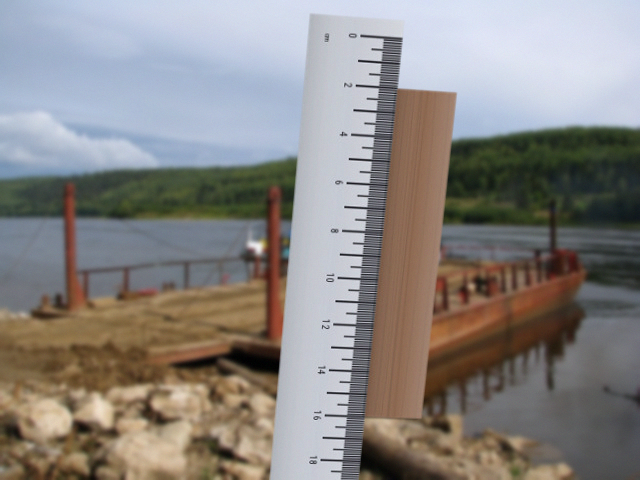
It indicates 14,cm
